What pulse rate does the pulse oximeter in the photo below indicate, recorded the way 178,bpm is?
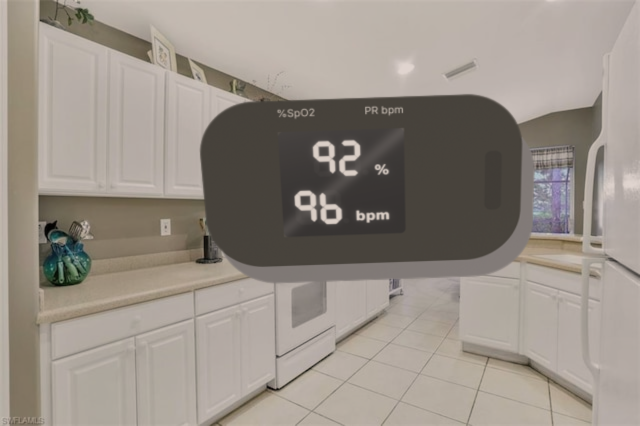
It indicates 96,bpm
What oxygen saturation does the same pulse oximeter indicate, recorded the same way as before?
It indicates 92,%
